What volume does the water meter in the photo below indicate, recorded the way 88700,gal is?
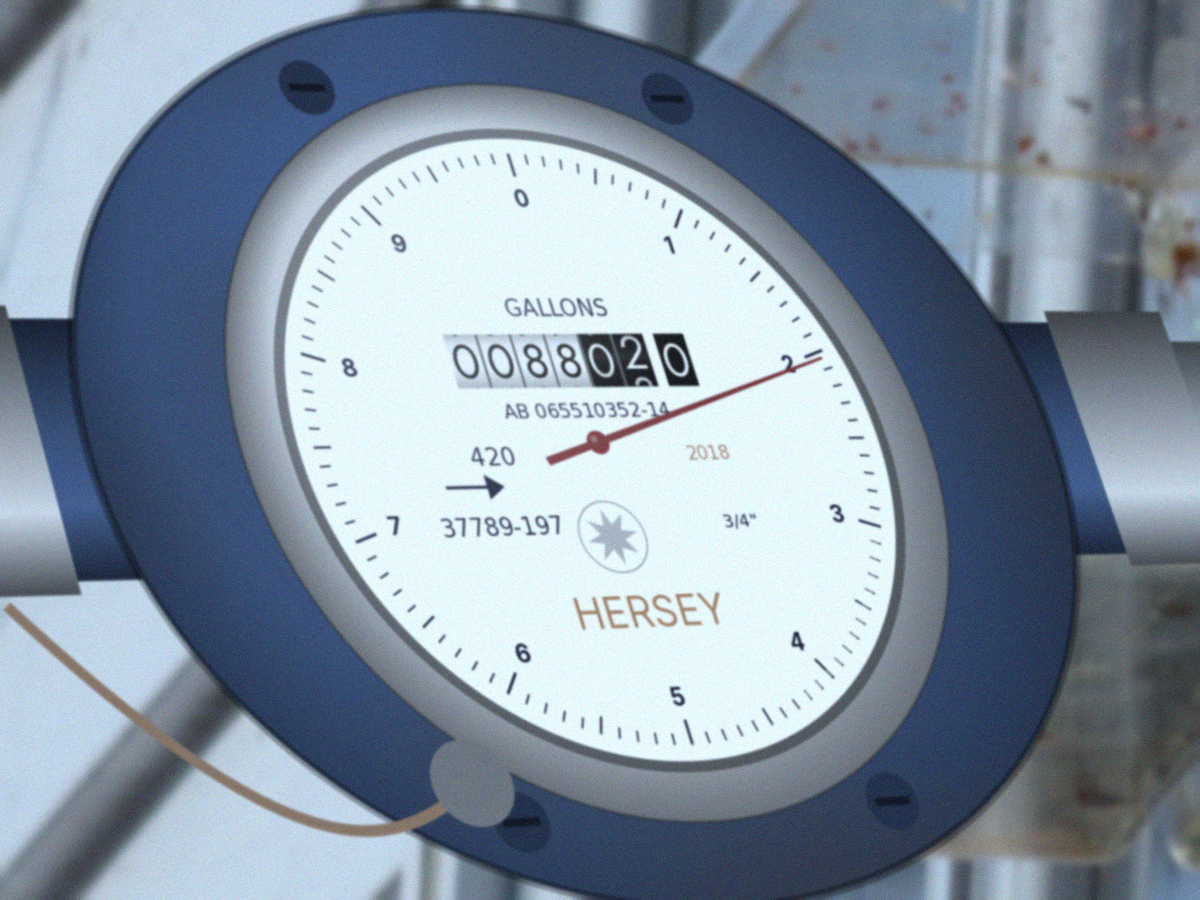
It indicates 88022.0,gal
